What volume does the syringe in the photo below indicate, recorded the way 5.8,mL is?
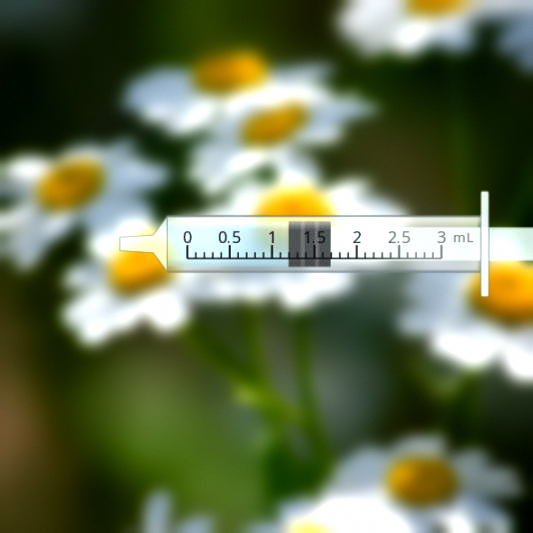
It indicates 1.2,mL
